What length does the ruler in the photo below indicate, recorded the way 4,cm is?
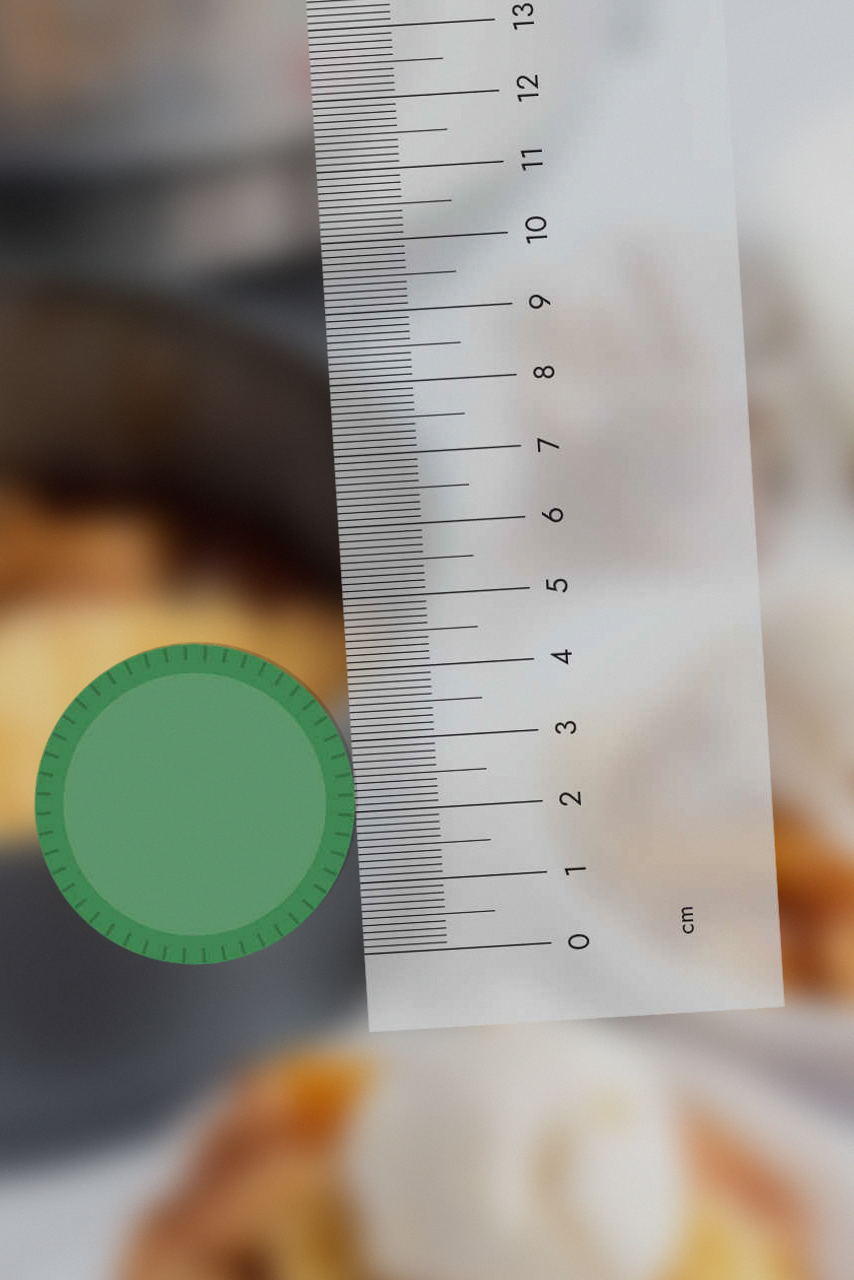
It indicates 4.5,cm
